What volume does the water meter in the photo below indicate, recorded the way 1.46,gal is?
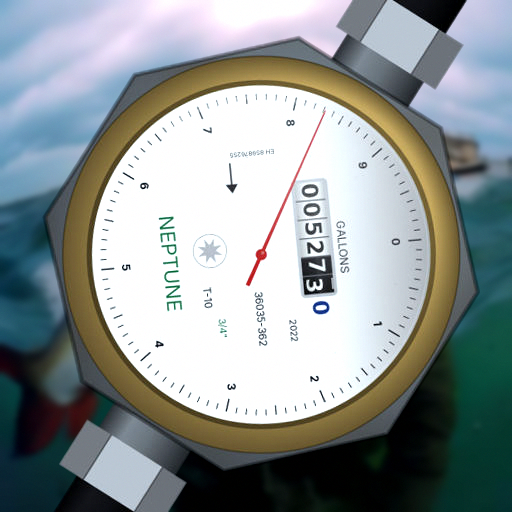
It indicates 52728.3,gal
